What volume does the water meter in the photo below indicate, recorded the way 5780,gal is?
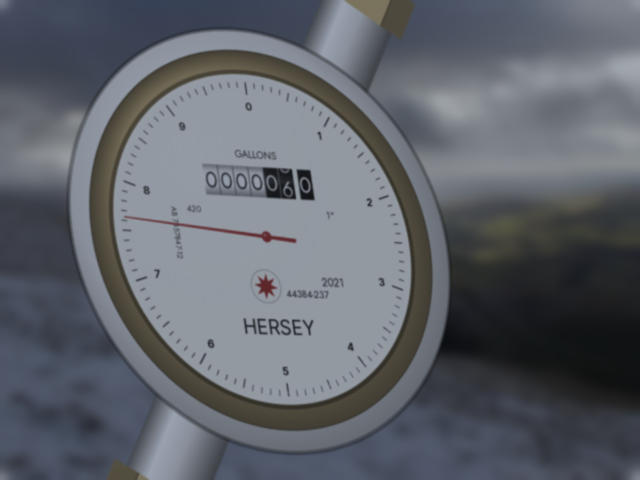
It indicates 57.6,gal
